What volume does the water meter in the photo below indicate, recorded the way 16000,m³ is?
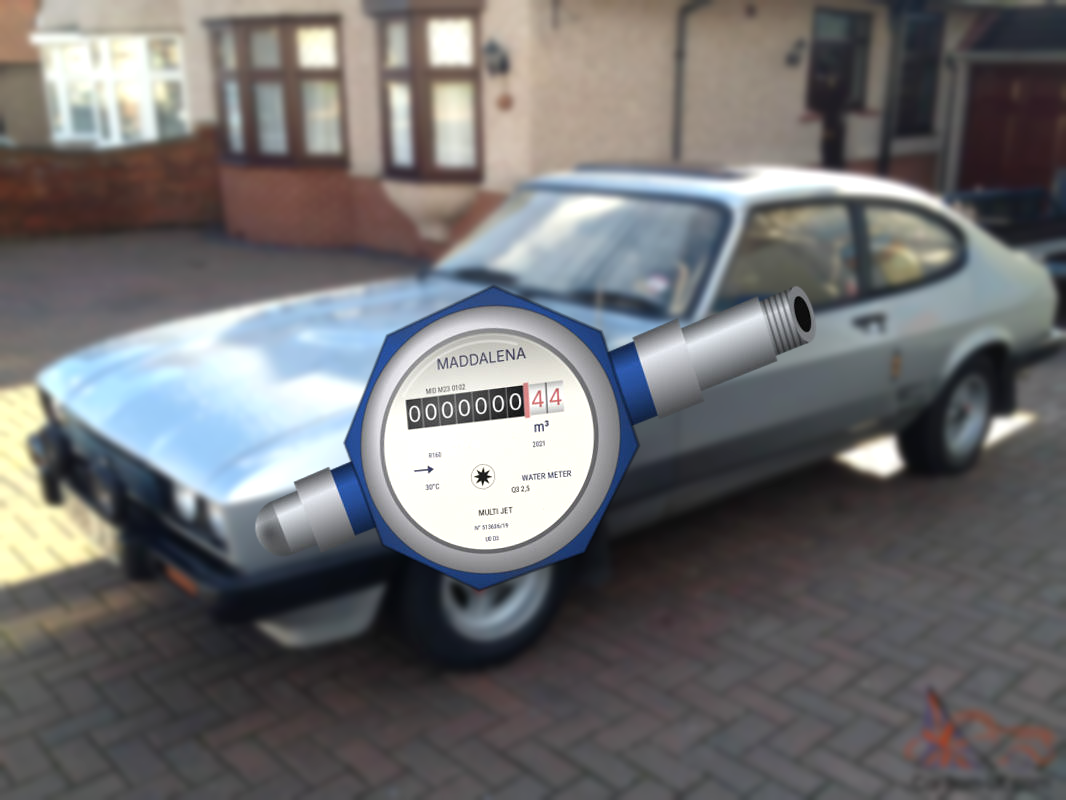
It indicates 0.44,m³
